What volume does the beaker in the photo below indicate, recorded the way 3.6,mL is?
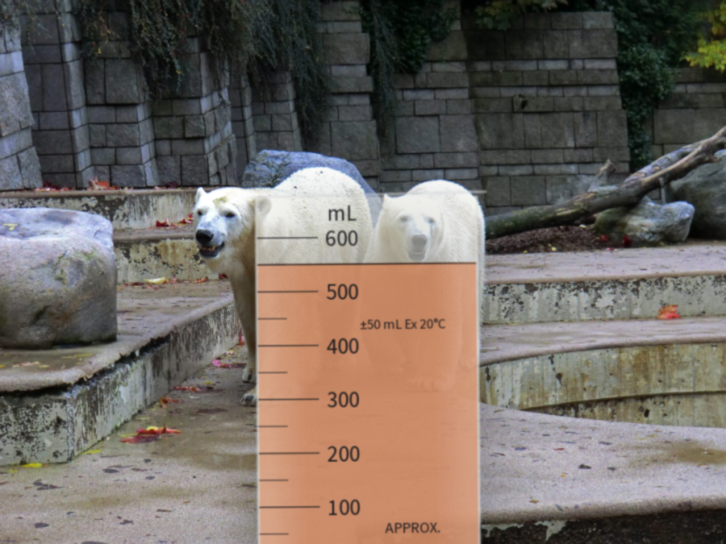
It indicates 550,mL
